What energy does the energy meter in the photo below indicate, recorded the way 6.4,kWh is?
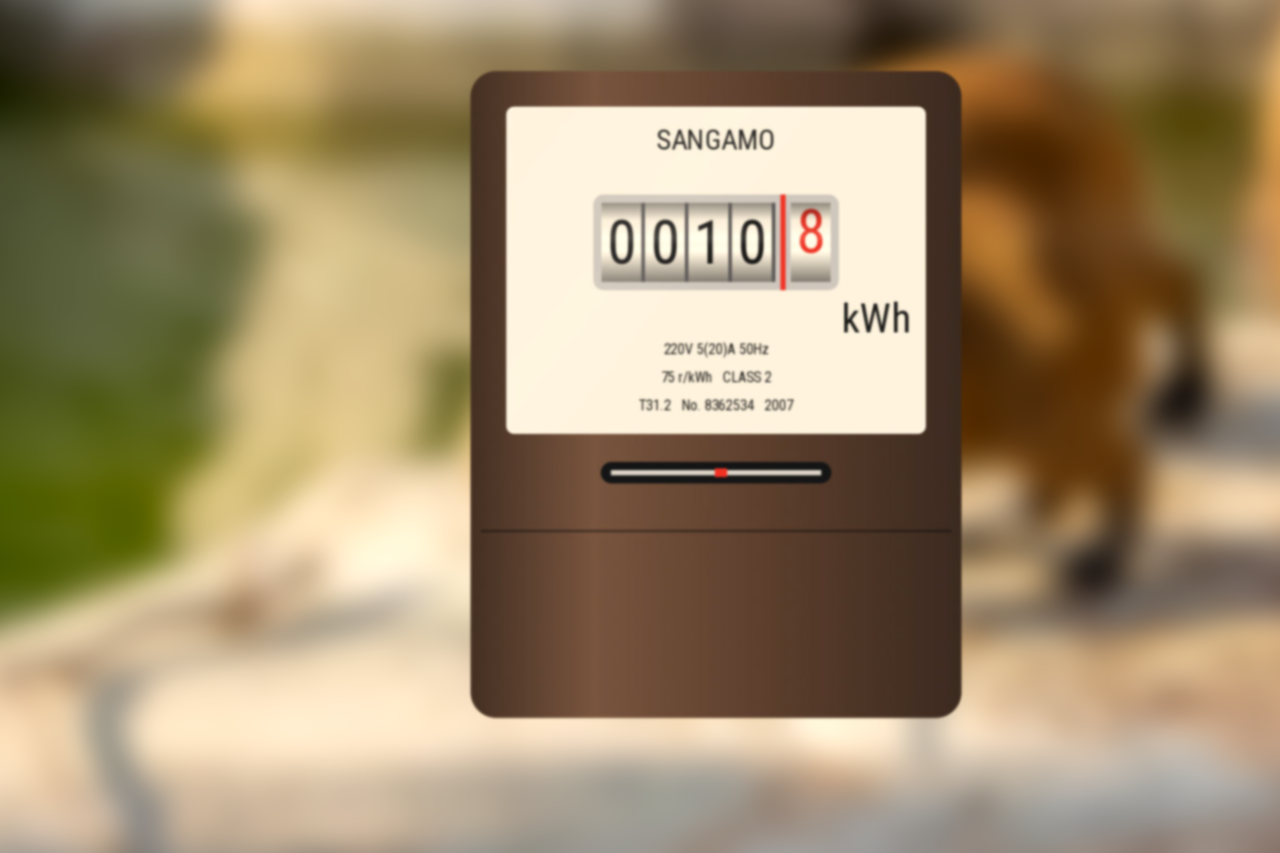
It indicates 10.8,kWh
